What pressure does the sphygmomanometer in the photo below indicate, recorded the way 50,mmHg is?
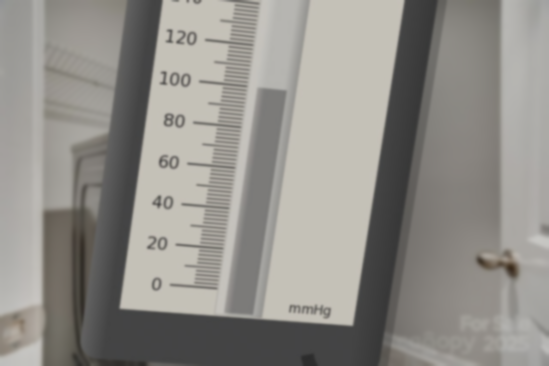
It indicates 100,mmHg
